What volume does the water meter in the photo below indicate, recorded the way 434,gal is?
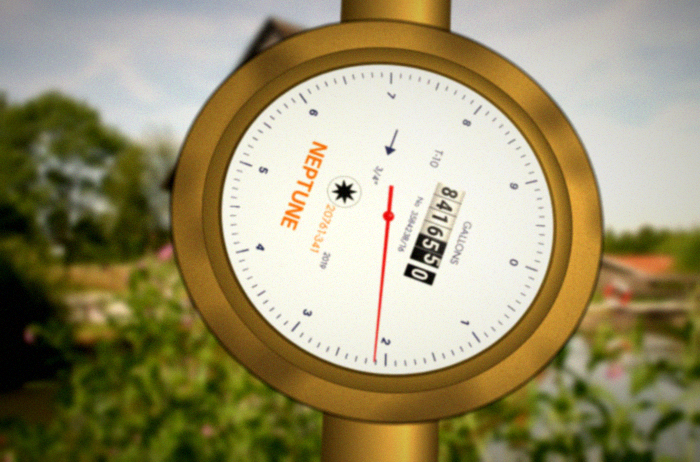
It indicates 8416552.1,gal
